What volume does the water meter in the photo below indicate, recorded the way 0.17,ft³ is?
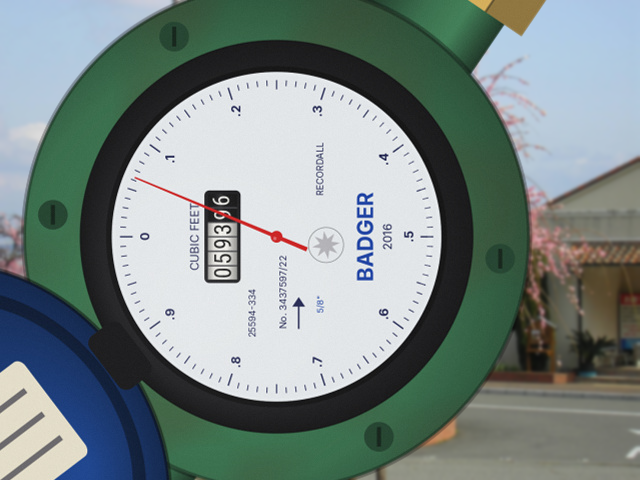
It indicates 59396.06,ft³
